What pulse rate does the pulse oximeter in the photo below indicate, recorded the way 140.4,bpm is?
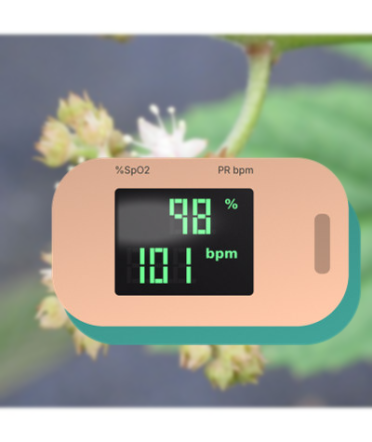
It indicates 101,bpm
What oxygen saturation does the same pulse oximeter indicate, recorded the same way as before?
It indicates 98,%
